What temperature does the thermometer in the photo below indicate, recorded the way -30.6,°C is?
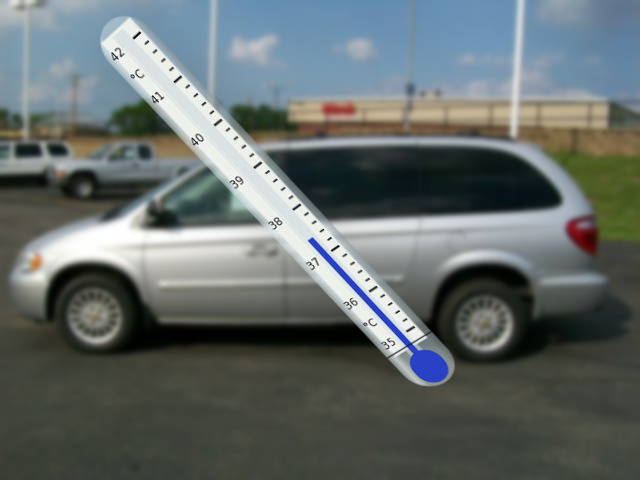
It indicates 37.4,°C
